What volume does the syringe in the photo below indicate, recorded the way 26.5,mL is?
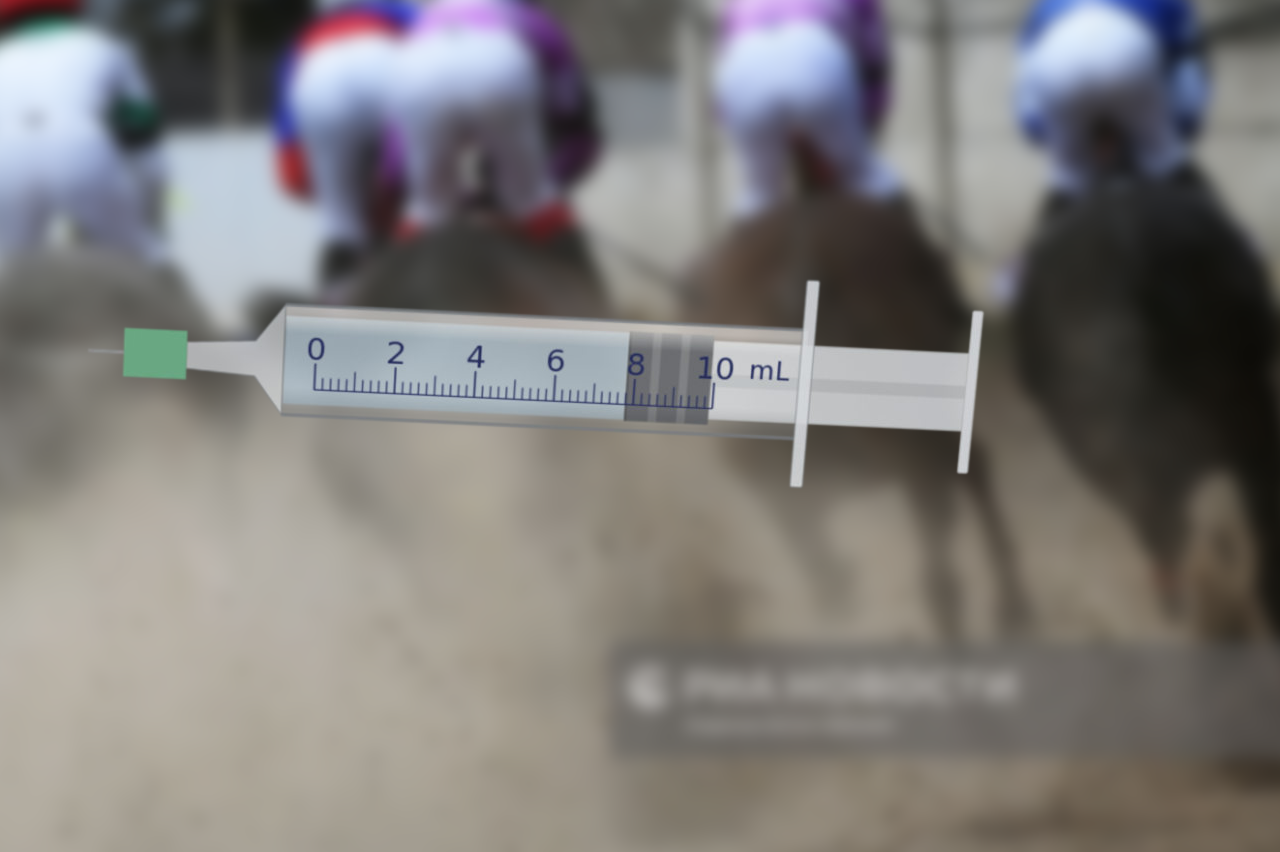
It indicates 7.8,mL
